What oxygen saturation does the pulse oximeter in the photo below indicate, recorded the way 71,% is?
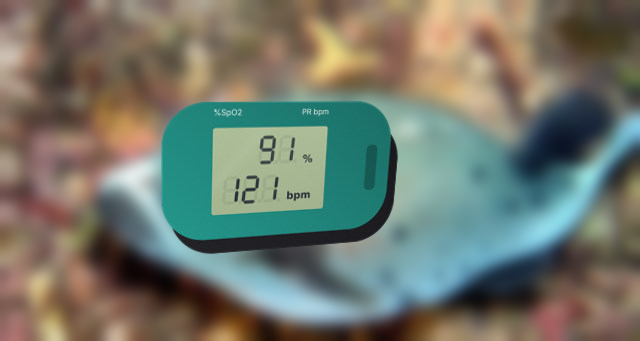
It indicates 91,%
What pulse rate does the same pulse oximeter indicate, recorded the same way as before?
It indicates 121,bpm
